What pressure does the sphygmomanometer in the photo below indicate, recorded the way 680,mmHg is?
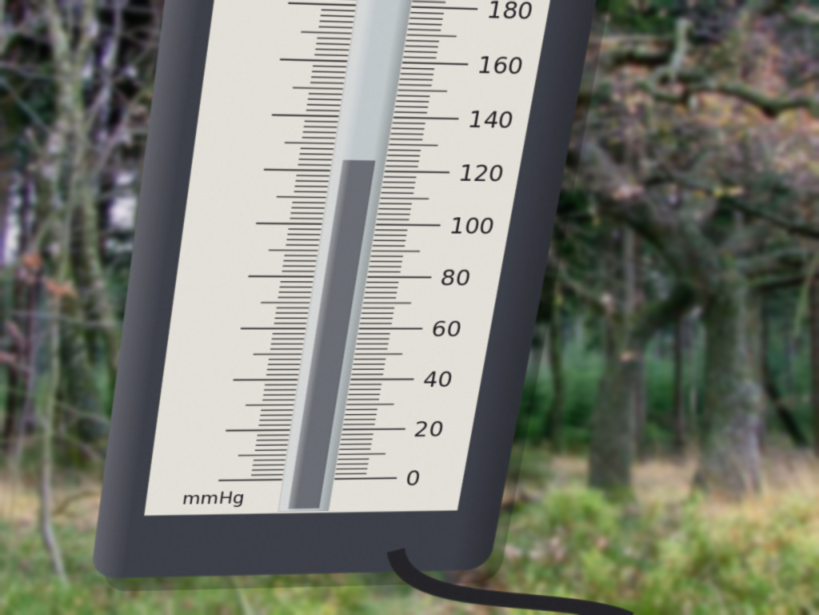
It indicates 124,mmHg
